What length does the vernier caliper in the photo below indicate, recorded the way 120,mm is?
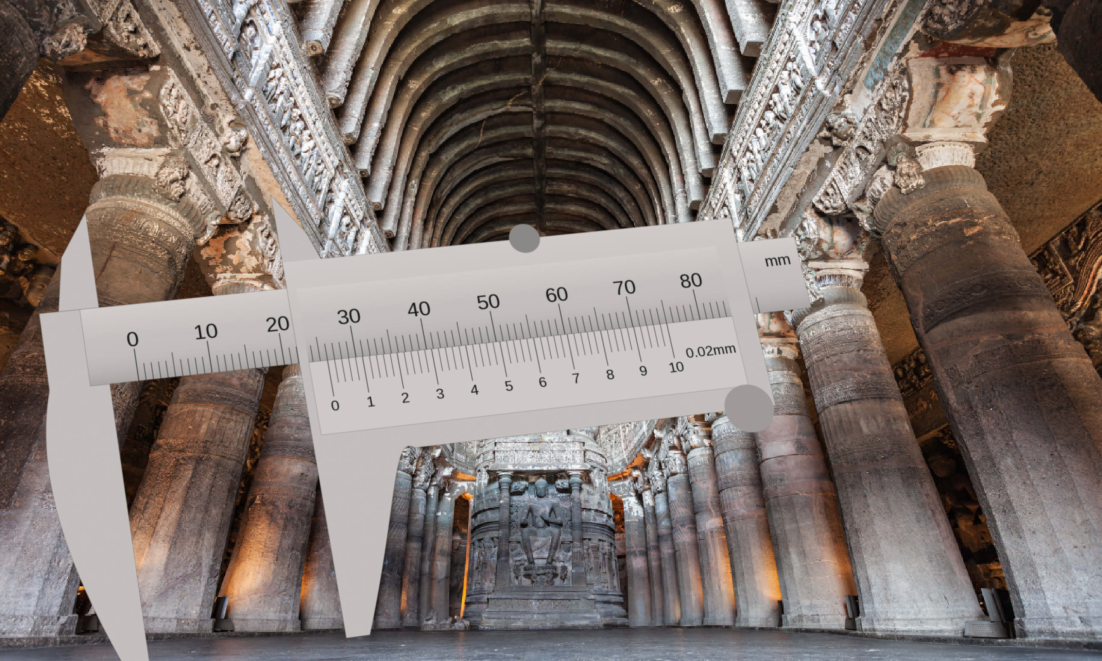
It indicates 26.0,mm
